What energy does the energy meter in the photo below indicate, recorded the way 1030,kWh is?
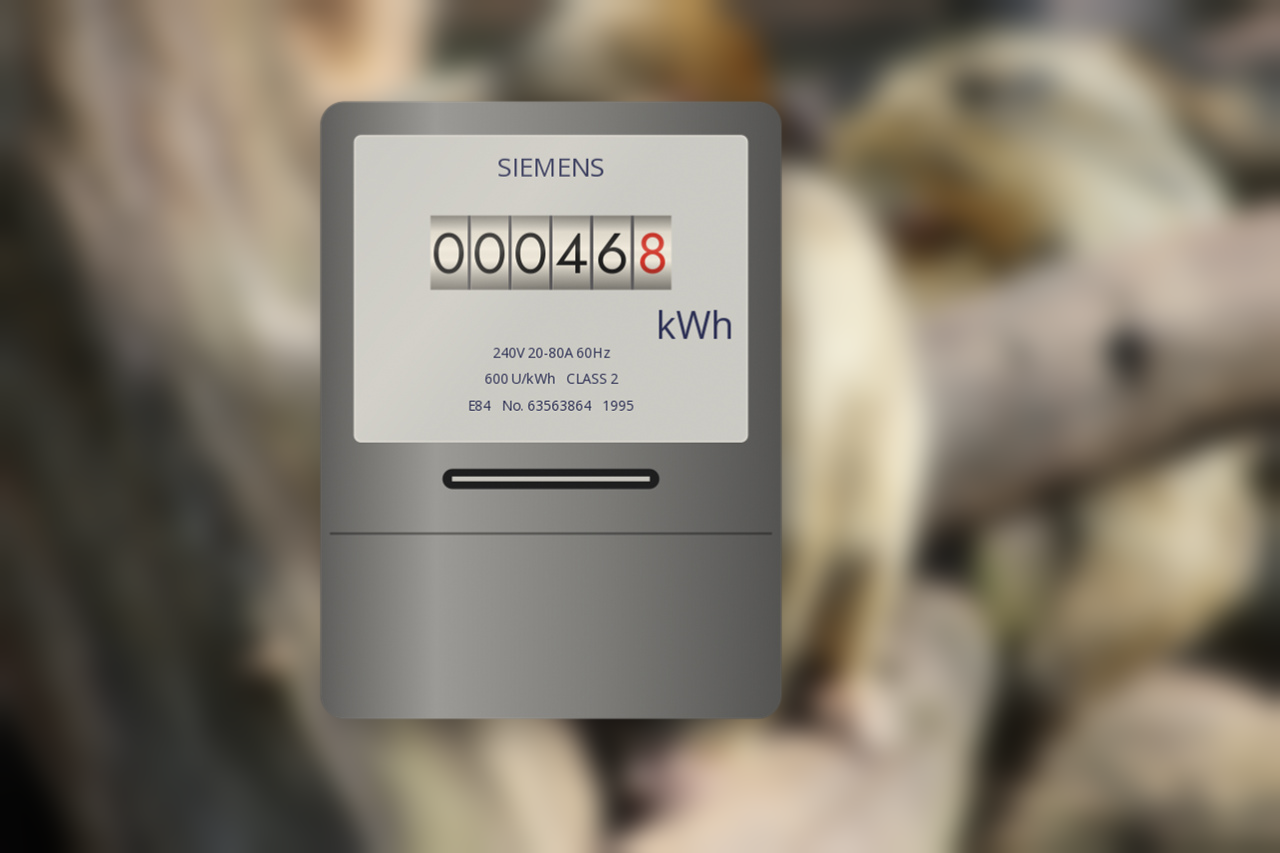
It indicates 46.8,kWh
